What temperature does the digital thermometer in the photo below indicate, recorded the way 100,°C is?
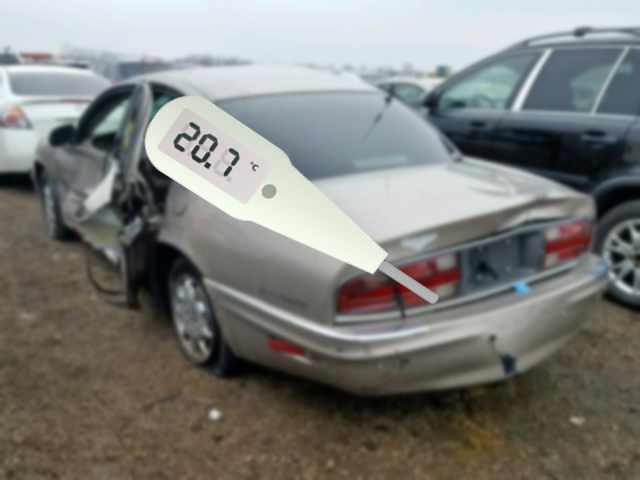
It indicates 20.7,°C
